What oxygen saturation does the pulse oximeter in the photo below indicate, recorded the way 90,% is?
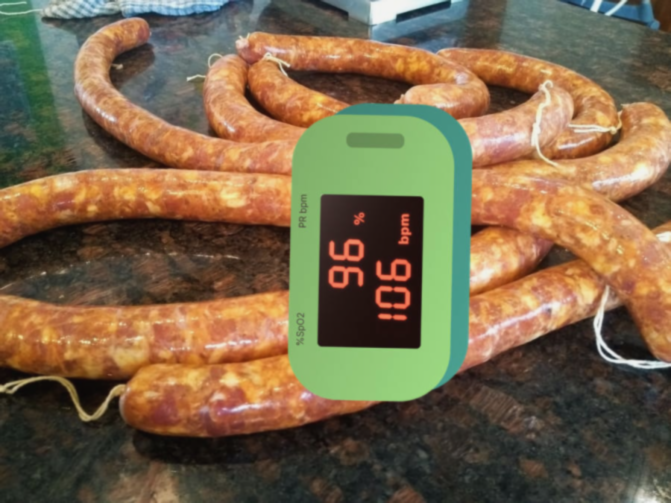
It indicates 96,%
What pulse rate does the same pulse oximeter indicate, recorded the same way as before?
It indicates 106,bpm
